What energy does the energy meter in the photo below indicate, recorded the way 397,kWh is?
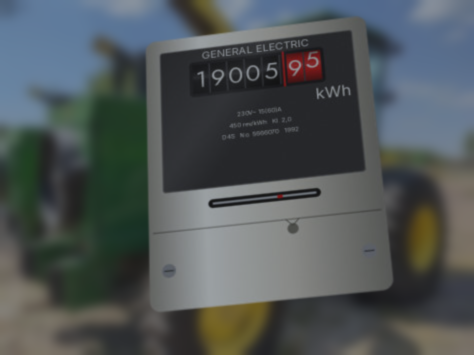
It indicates 19005.95,kWh
